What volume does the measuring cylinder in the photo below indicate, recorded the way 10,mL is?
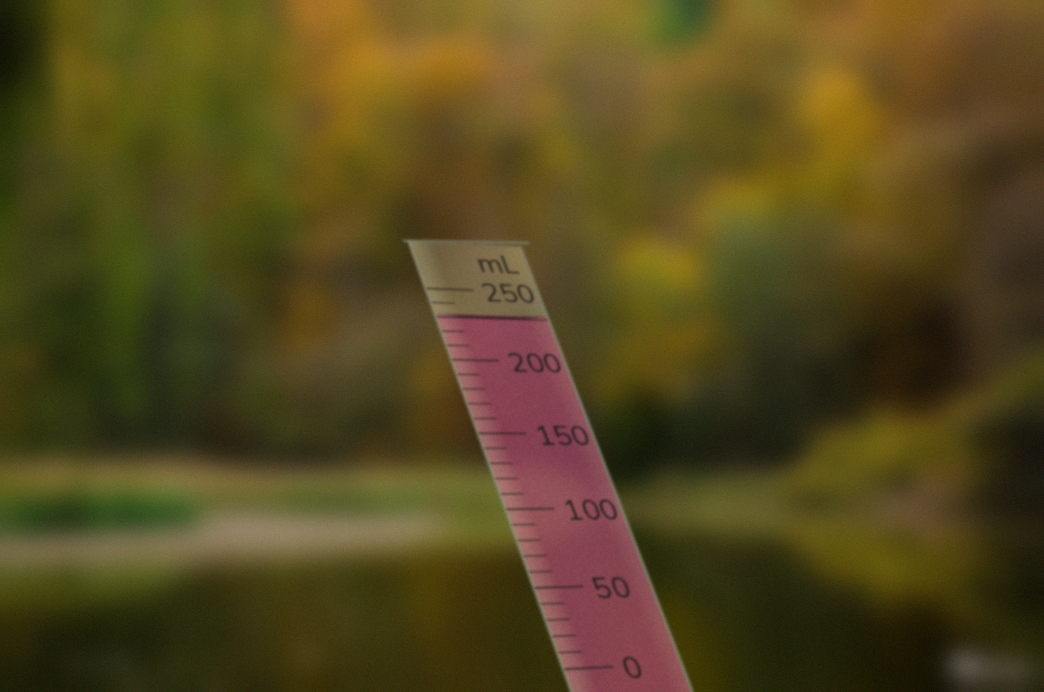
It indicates 230,mL
